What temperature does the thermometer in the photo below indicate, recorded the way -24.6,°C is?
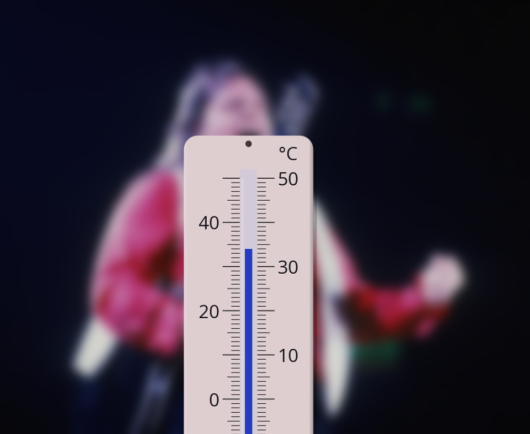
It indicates 34,°C
